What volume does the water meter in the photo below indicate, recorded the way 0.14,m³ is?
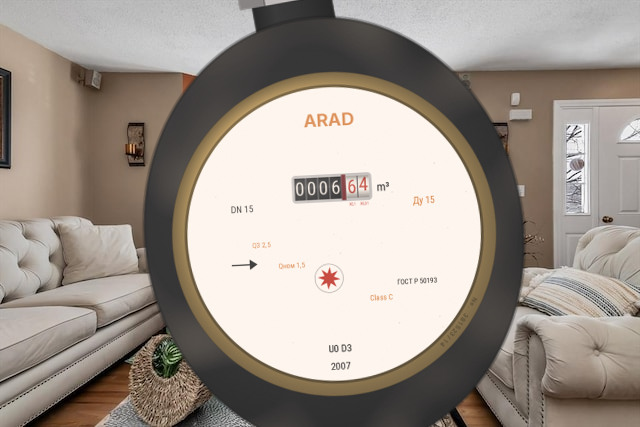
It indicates 6.64,m³
